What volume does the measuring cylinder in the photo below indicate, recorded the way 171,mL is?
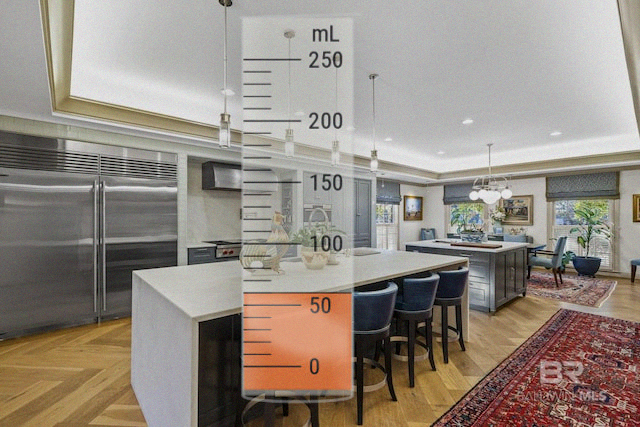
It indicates 60,mL
